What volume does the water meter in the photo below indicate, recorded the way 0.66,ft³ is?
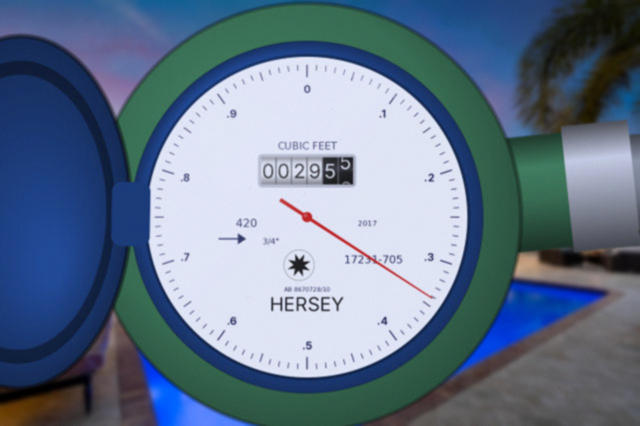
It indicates 2955.34,ft³
